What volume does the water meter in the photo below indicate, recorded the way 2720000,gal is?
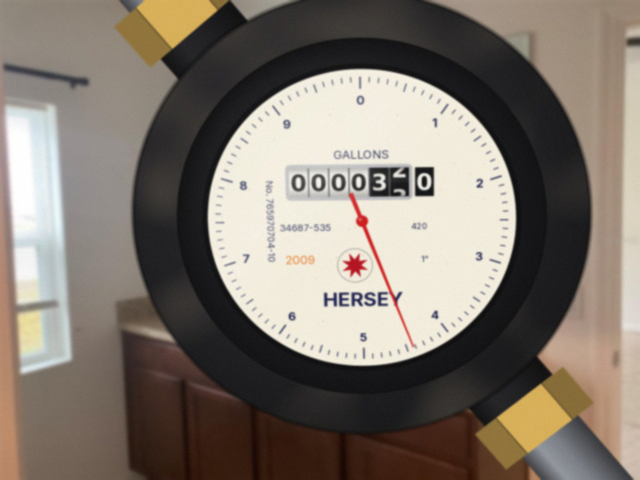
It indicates 324.4,gal
